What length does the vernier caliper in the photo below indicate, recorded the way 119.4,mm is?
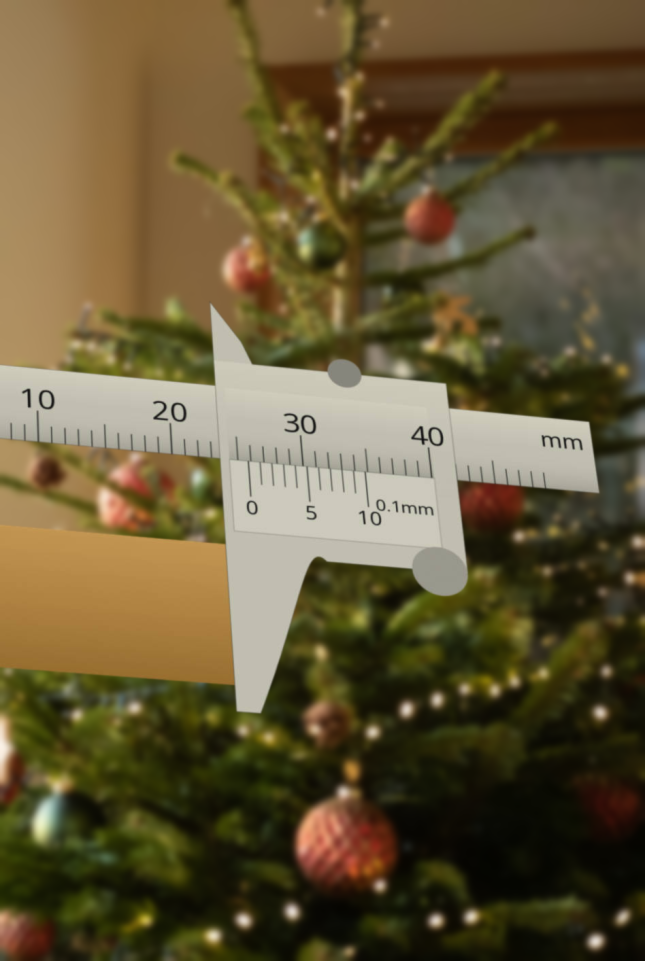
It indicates 25.8,mm
